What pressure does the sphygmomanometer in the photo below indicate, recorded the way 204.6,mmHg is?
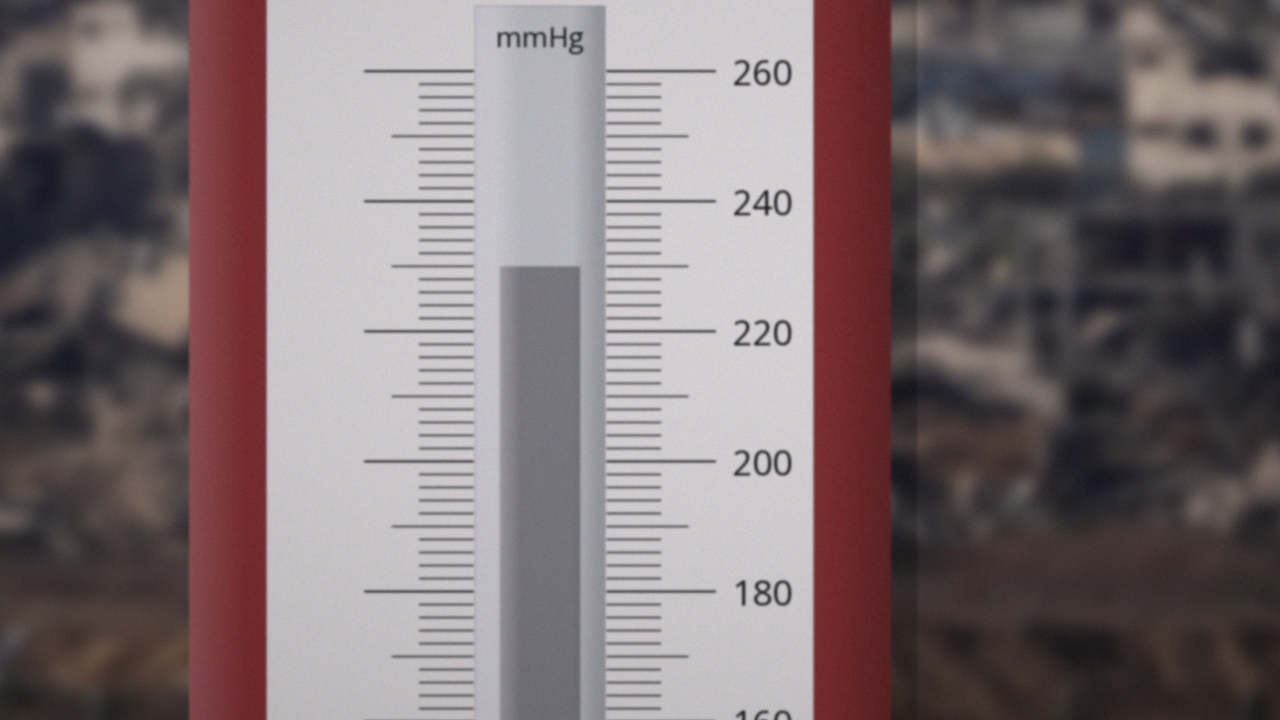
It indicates 230,mmHg
